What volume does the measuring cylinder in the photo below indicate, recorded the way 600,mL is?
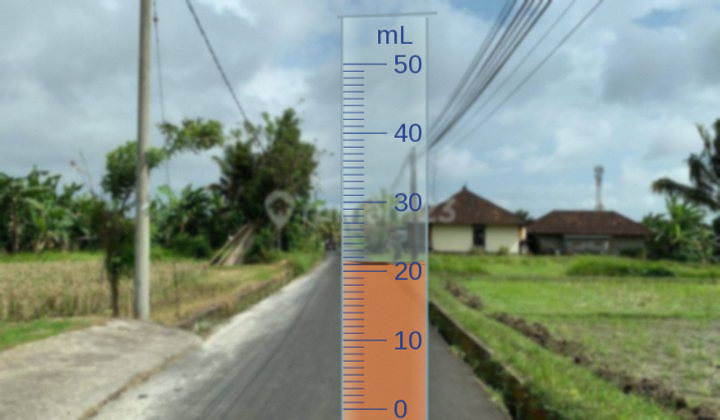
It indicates 21,mL
